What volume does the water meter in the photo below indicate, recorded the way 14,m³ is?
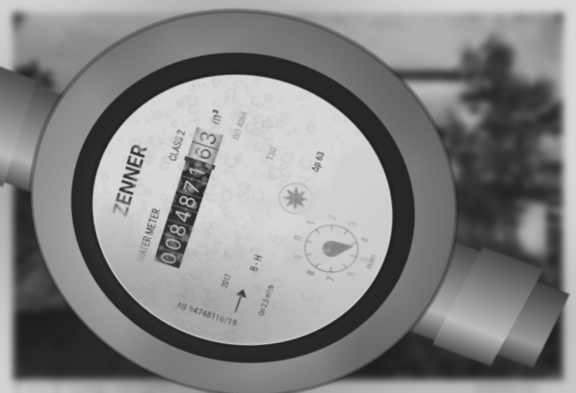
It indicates 84871.634,m³
